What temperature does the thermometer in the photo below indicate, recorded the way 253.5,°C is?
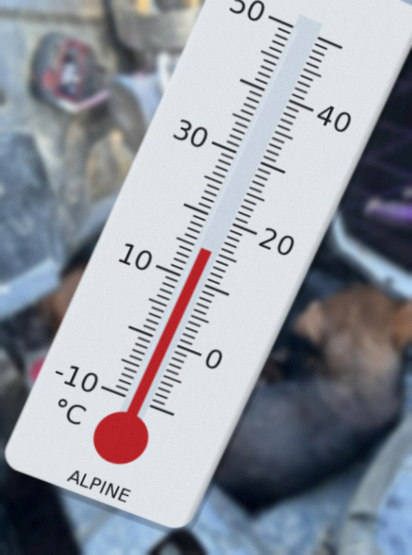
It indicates 15,°C
